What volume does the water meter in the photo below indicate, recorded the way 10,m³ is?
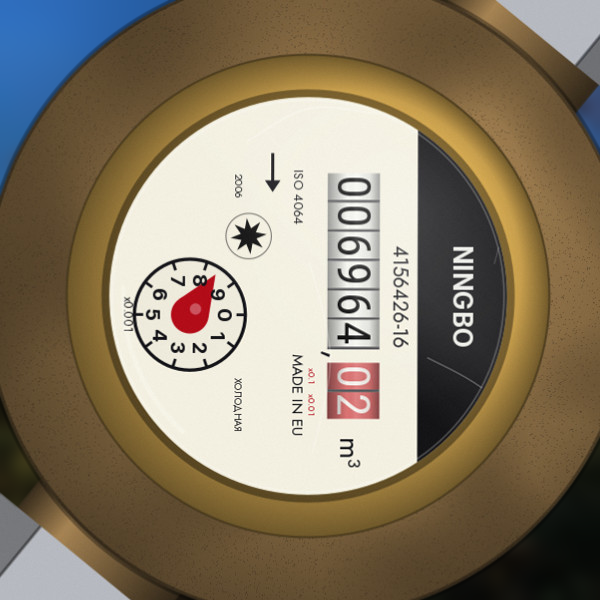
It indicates 6964.028,m³
